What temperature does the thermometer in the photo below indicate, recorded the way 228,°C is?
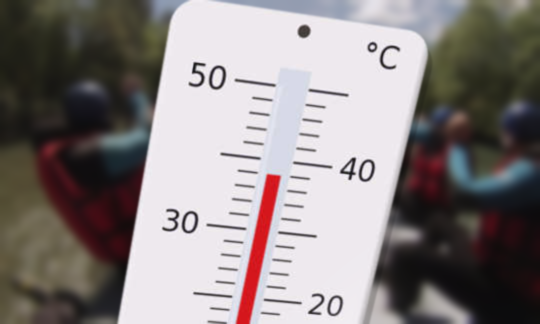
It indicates 38,°C
